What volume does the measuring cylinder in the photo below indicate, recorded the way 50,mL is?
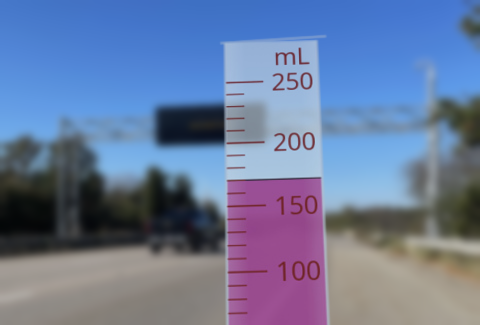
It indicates 170,mL
